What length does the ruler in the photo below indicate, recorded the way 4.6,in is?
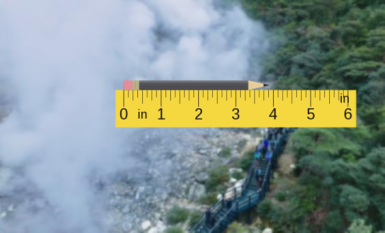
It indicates 3.875,in
